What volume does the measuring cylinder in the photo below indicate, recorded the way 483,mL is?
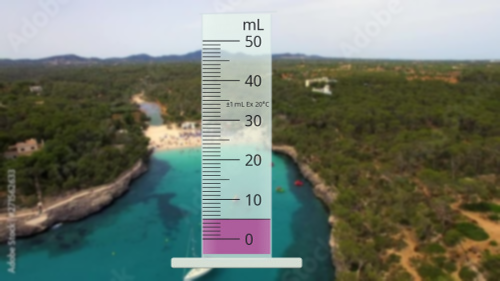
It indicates 5,mL
